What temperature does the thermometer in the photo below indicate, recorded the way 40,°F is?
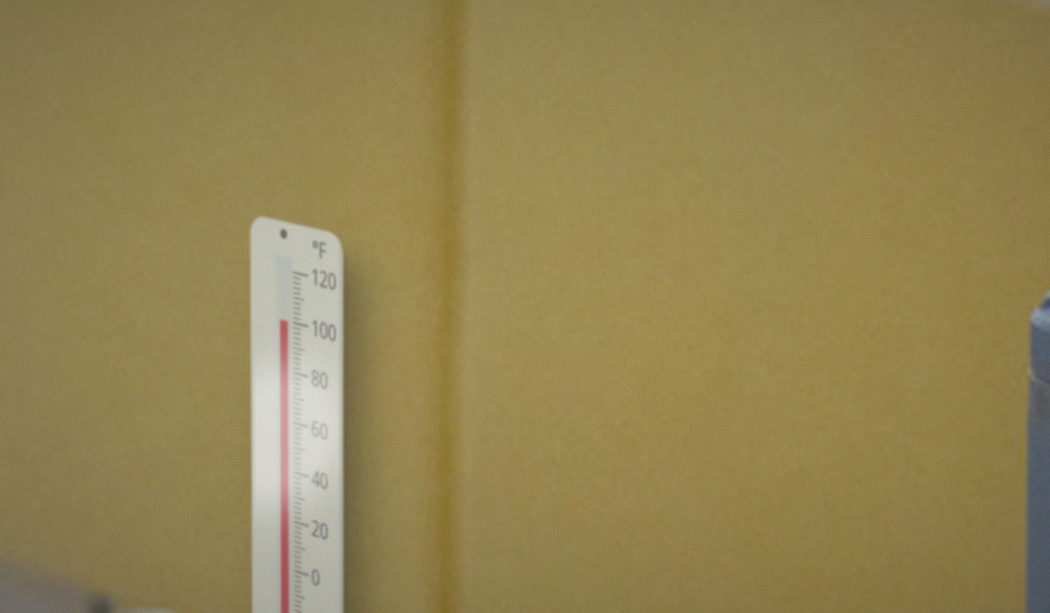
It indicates 100,°F
